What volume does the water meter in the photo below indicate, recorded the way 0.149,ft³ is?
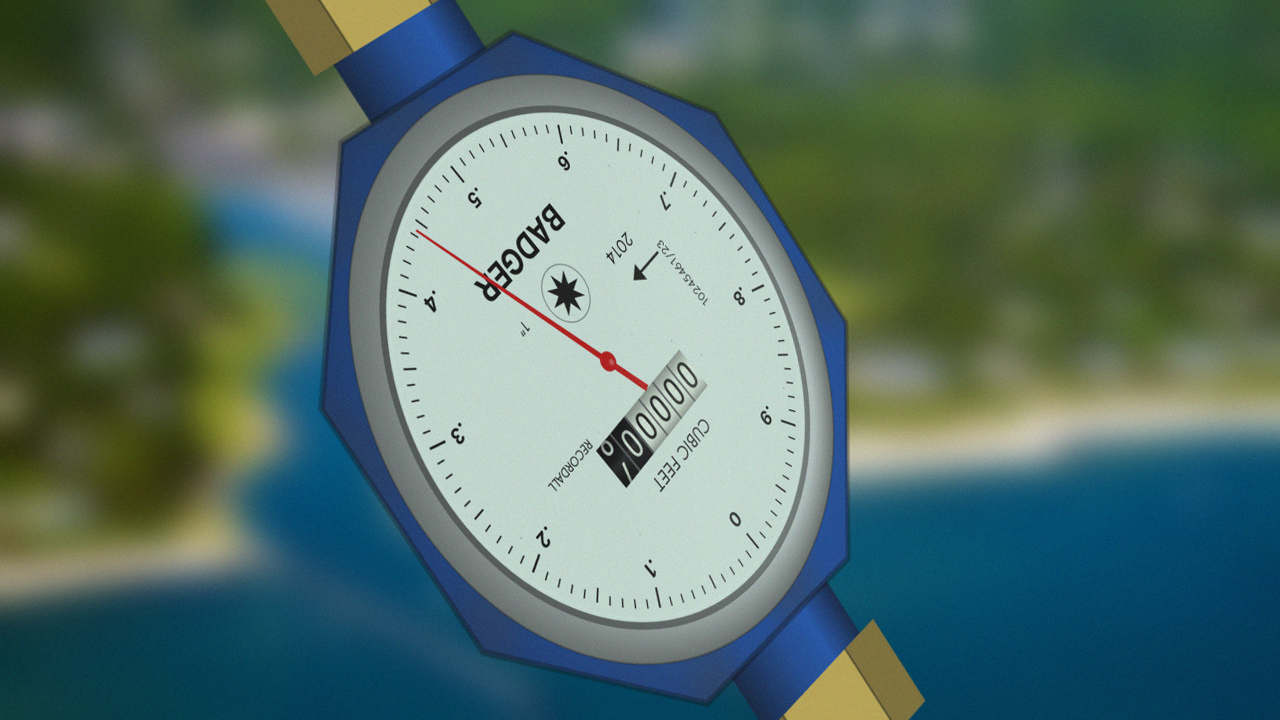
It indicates 7.44,ft³
